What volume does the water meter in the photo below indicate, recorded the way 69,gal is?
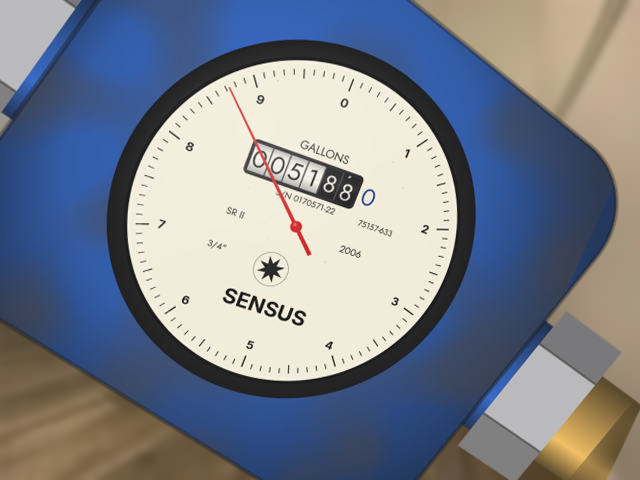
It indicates 51878.7,gal
